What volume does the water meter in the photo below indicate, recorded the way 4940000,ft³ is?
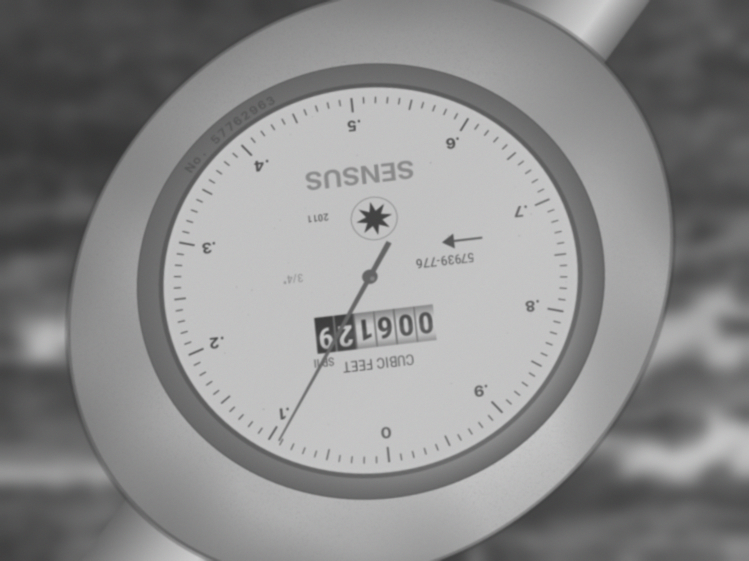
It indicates 6129.09,ft³
